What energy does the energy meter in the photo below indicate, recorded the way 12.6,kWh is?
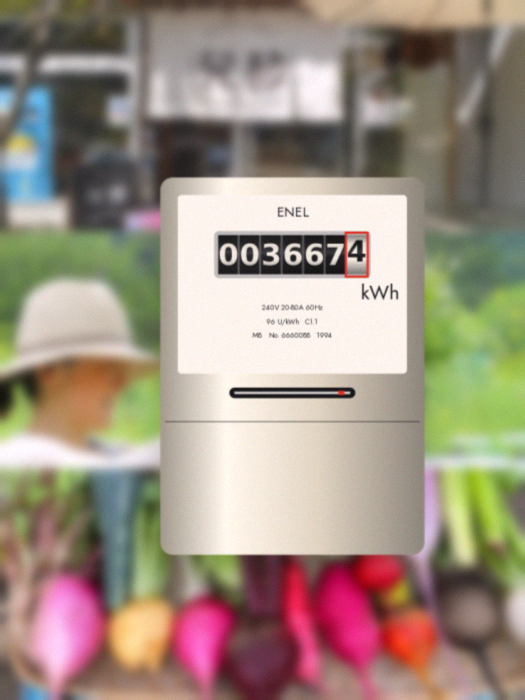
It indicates 3667.4,kWh
